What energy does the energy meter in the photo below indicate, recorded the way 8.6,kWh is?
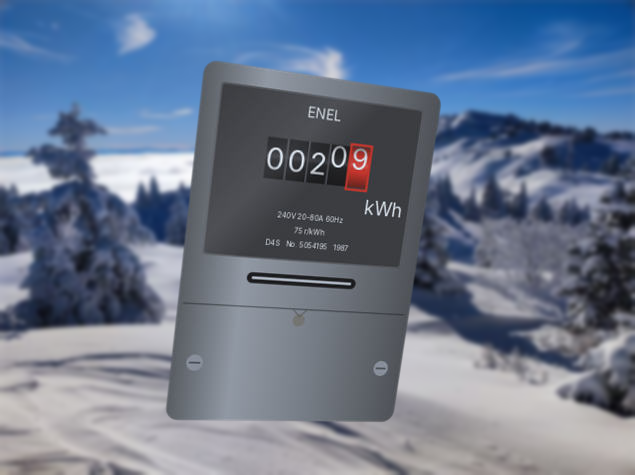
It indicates 20.9,kWh
